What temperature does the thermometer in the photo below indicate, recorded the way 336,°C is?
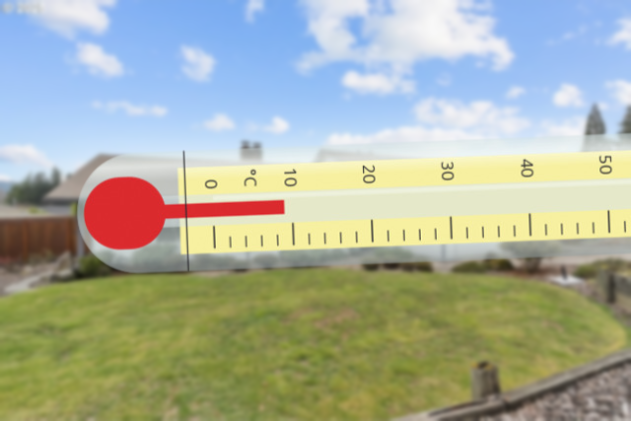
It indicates 9,°C
